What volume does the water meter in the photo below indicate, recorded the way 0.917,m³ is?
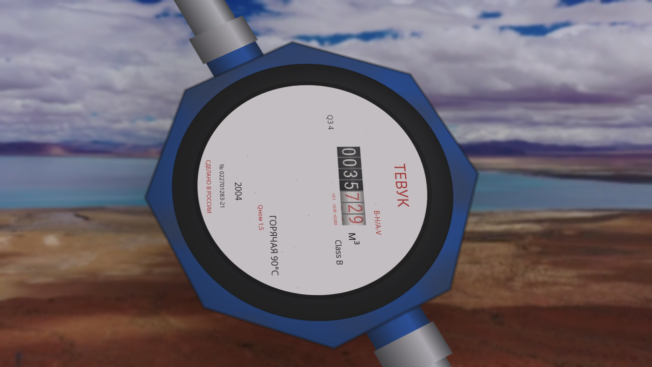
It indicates 35.729,m³
